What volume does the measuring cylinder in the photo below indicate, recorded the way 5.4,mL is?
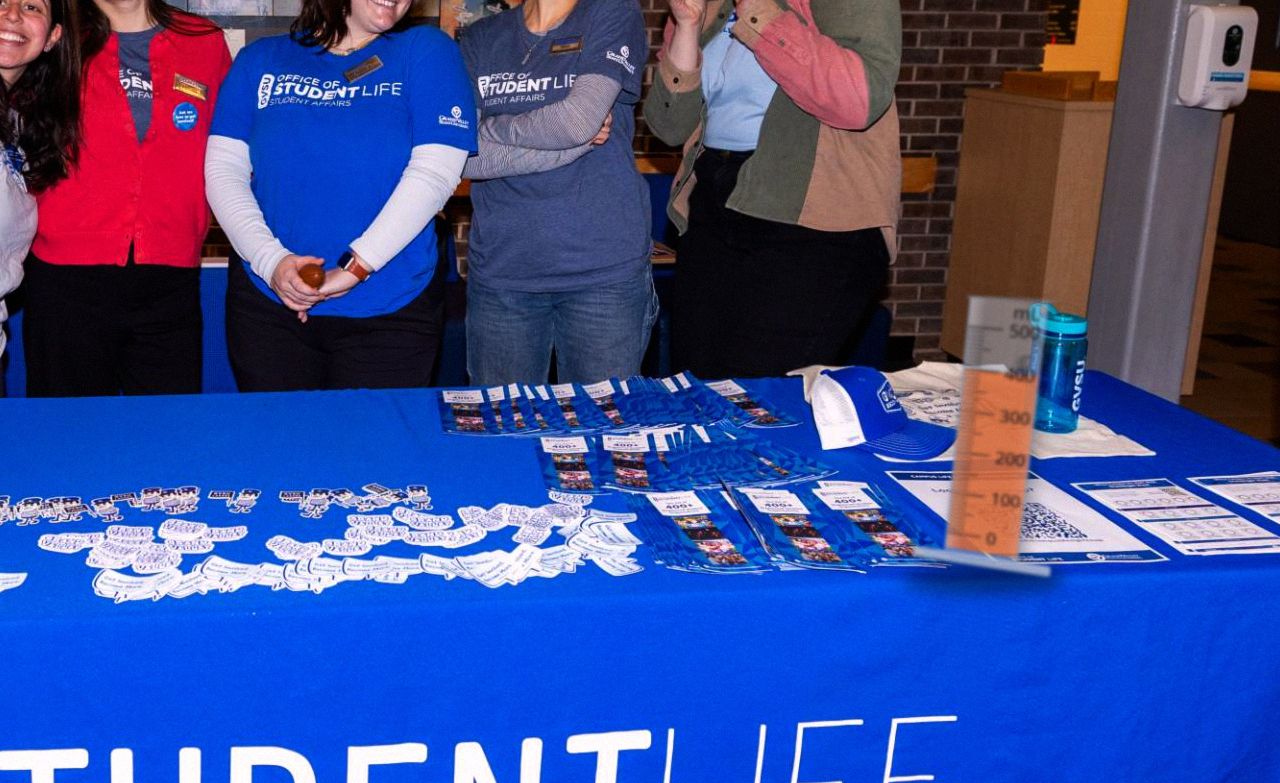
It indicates 400,mL
